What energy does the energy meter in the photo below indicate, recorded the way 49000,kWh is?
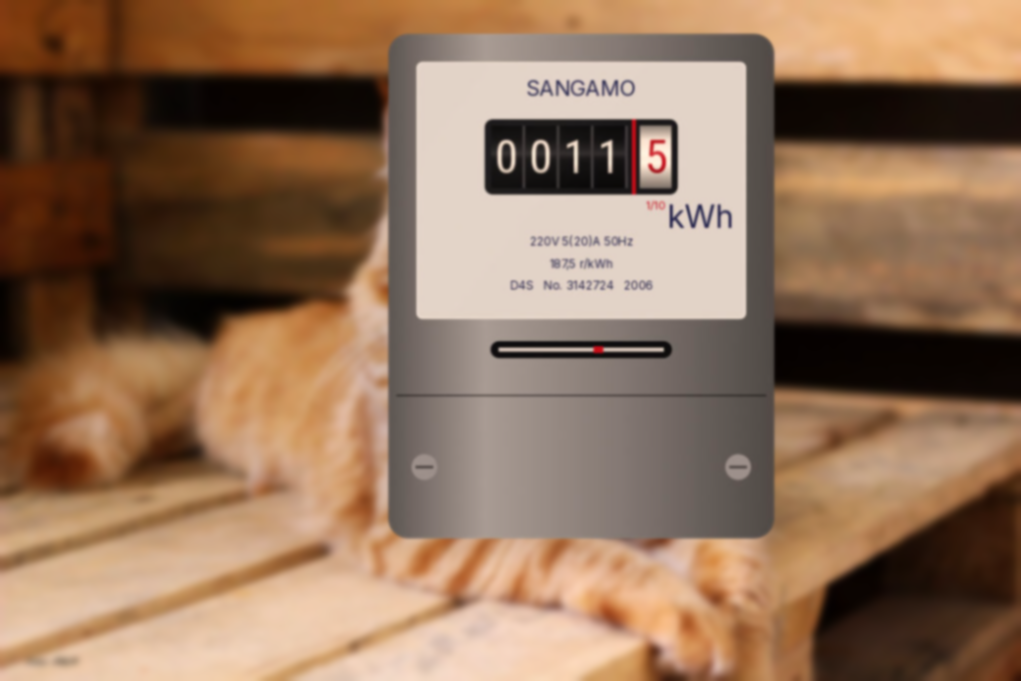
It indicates 11.5,kWh
